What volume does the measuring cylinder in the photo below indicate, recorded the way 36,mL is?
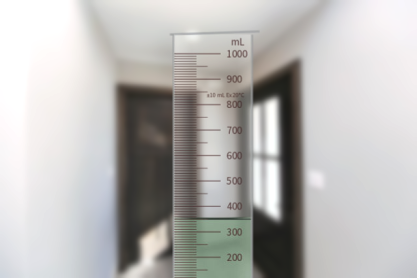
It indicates 350,mL
